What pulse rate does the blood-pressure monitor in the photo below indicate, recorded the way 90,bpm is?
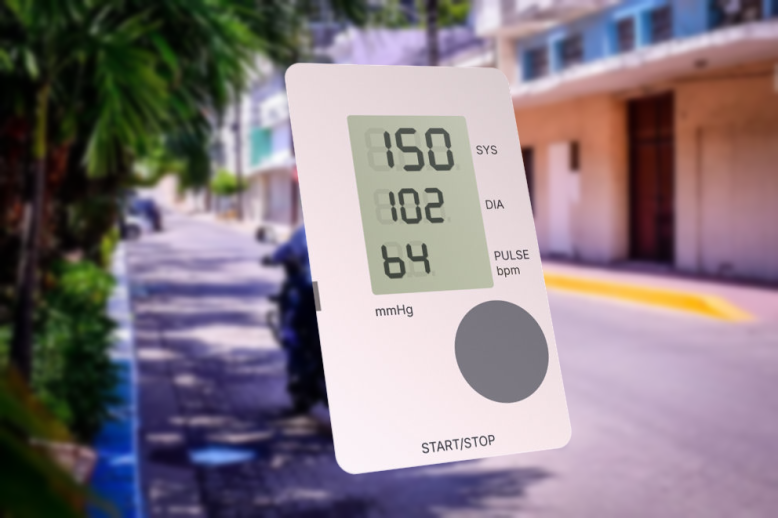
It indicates 64,bpm
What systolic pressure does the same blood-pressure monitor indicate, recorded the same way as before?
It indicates 150,mmHg
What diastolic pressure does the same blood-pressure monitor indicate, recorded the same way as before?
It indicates 102,mmHg
